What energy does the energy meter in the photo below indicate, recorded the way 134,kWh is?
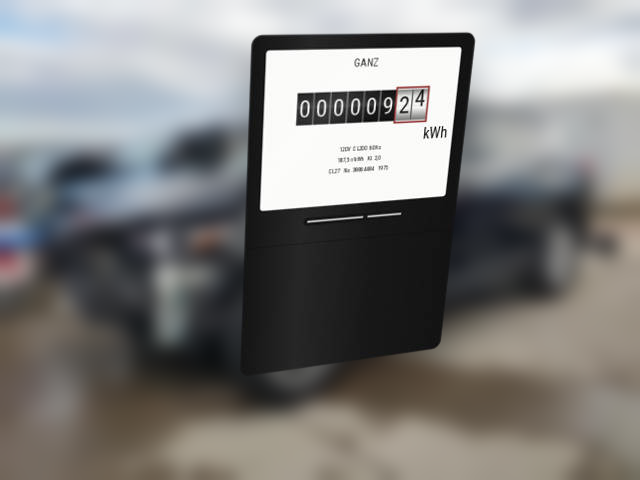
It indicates 9.24,kWh
